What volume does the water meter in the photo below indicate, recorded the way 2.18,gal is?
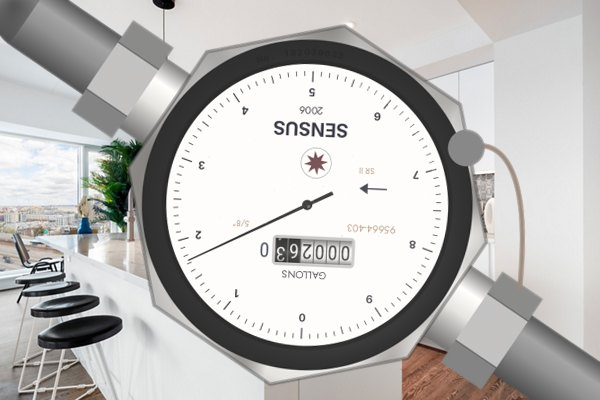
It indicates 2631.7,gal
